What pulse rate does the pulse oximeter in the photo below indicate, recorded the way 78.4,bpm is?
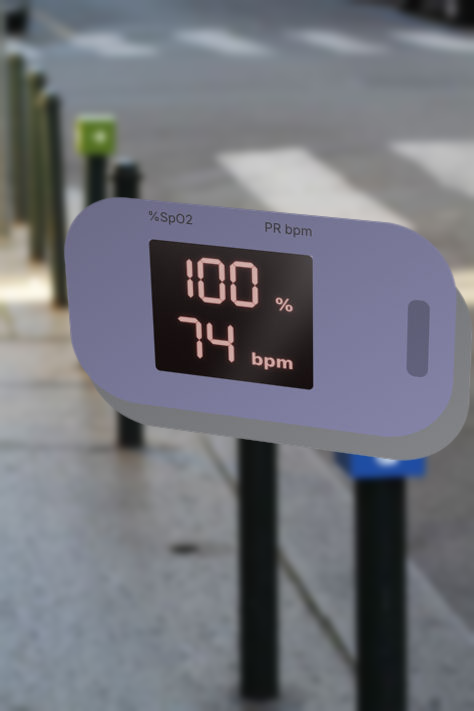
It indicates 74,bpm
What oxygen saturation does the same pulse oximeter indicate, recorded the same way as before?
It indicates 100,%
